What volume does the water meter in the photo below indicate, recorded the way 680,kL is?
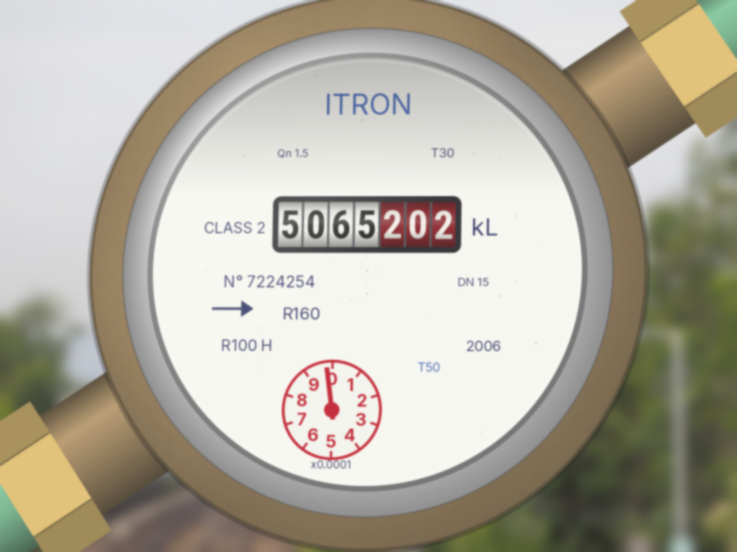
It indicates 5065.2019,kL
